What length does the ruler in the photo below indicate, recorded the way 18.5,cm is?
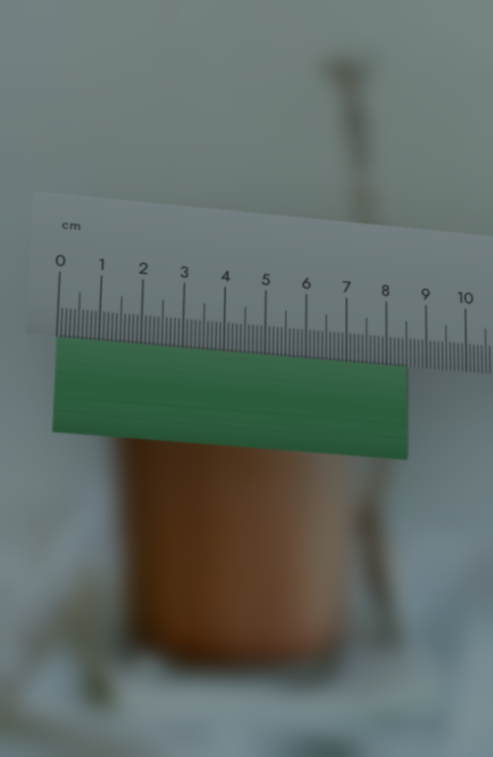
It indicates 8.5,cm
